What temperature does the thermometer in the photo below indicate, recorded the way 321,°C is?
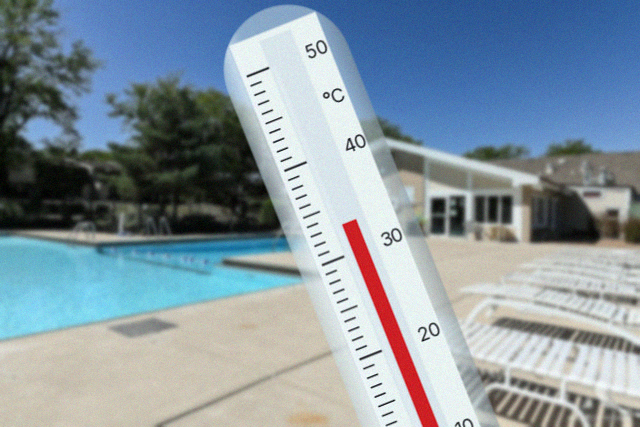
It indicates 33,°C
